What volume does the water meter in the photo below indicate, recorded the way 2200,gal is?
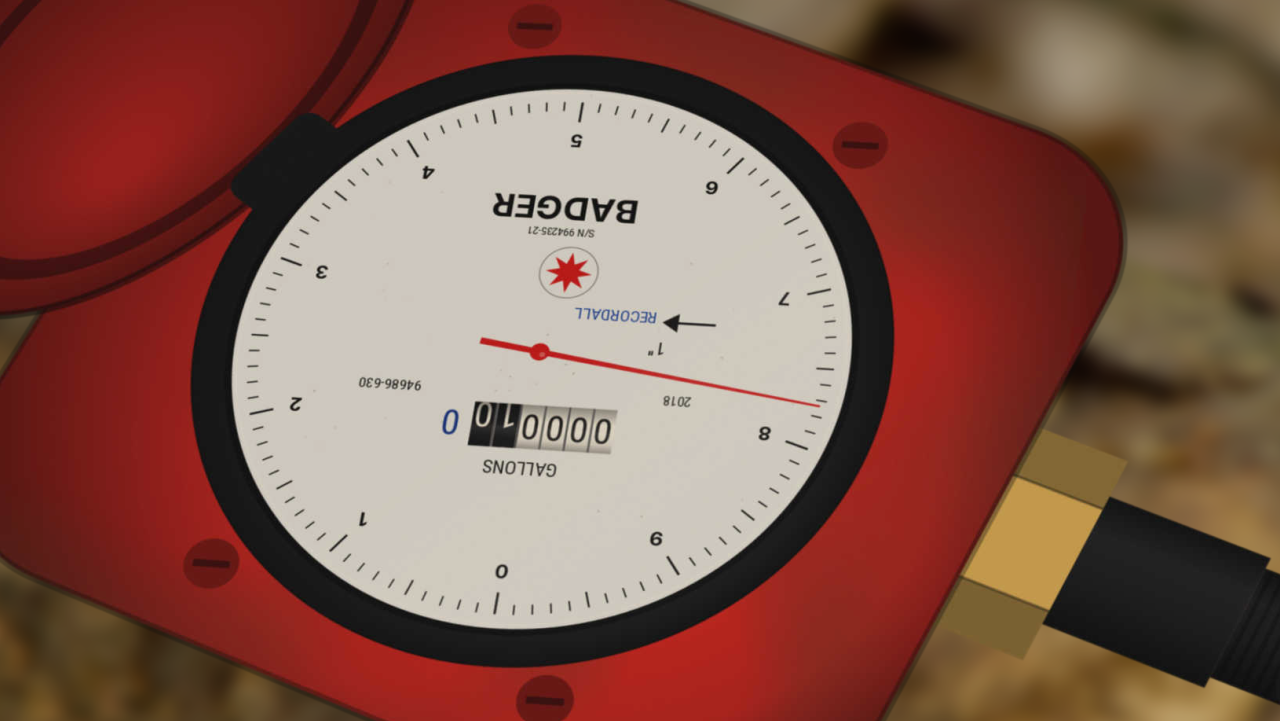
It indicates 97.7,gal
